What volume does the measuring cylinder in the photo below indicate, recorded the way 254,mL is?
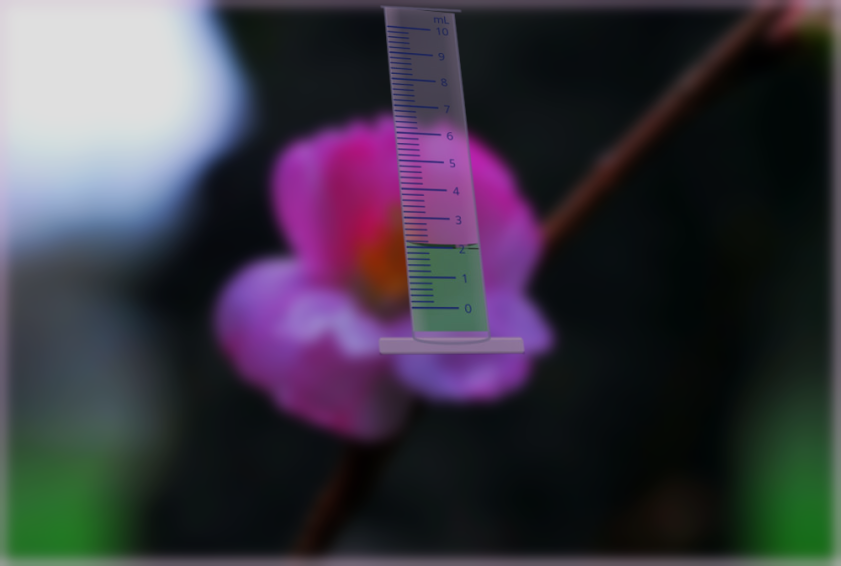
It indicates 2,mL
